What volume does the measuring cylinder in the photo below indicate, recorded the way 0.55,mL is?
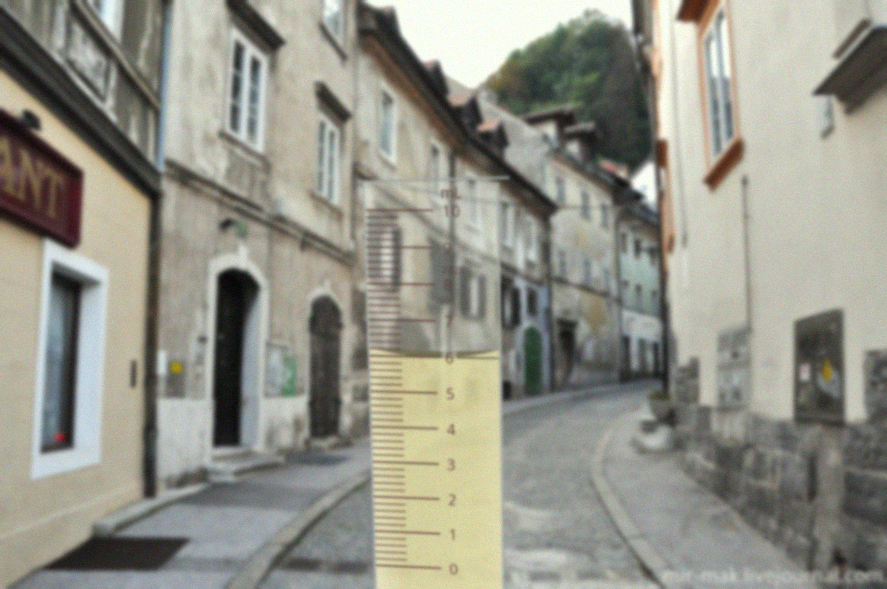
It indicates 6,mL
